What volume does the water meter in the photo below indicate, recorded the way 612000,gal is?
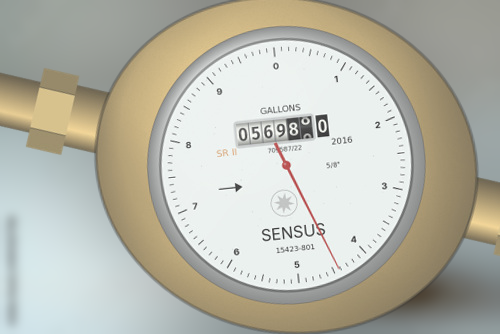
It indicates 569884.4,gal
